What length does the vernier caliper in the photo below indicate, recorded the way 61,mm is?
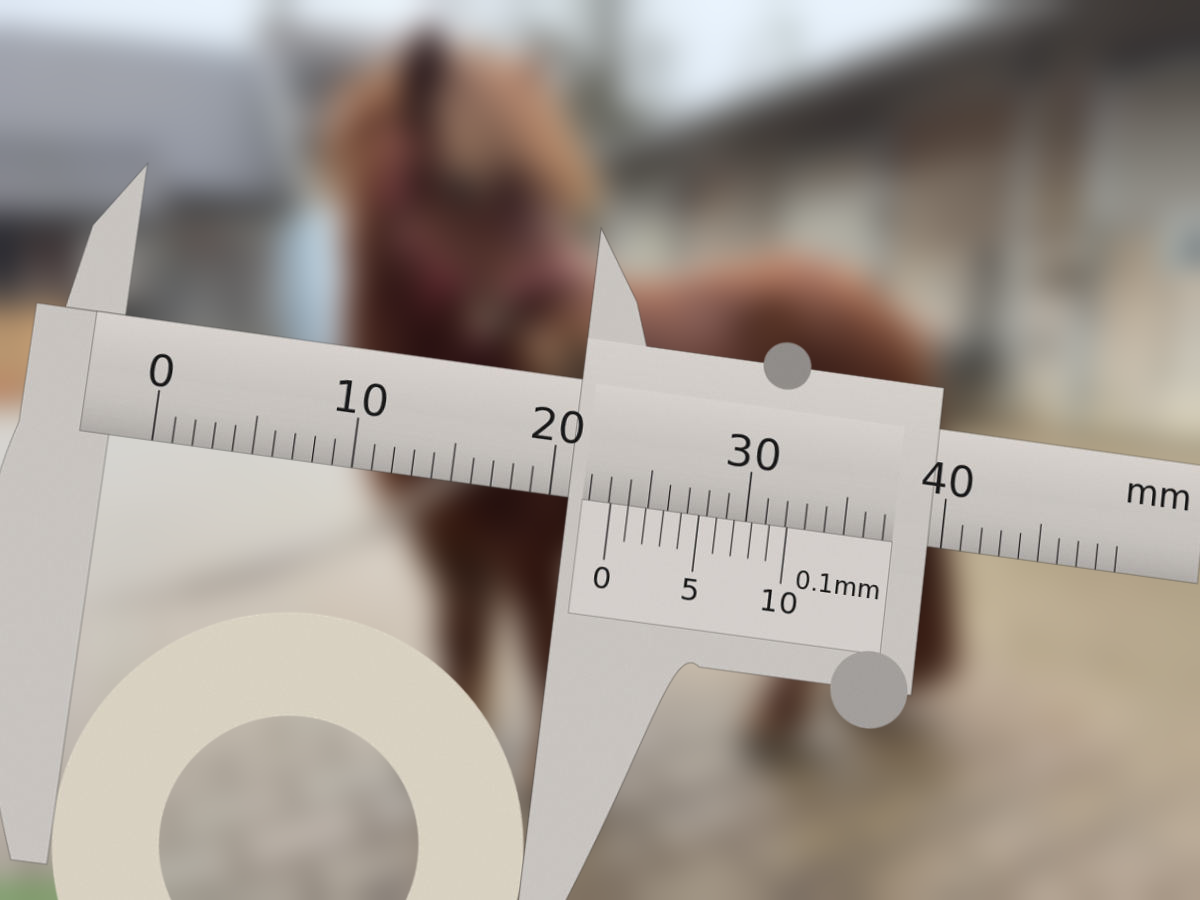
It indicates 23.1,mm
